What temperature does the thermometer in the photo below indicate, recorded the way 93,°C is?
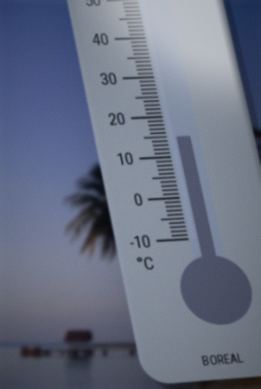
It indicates 15,°C
